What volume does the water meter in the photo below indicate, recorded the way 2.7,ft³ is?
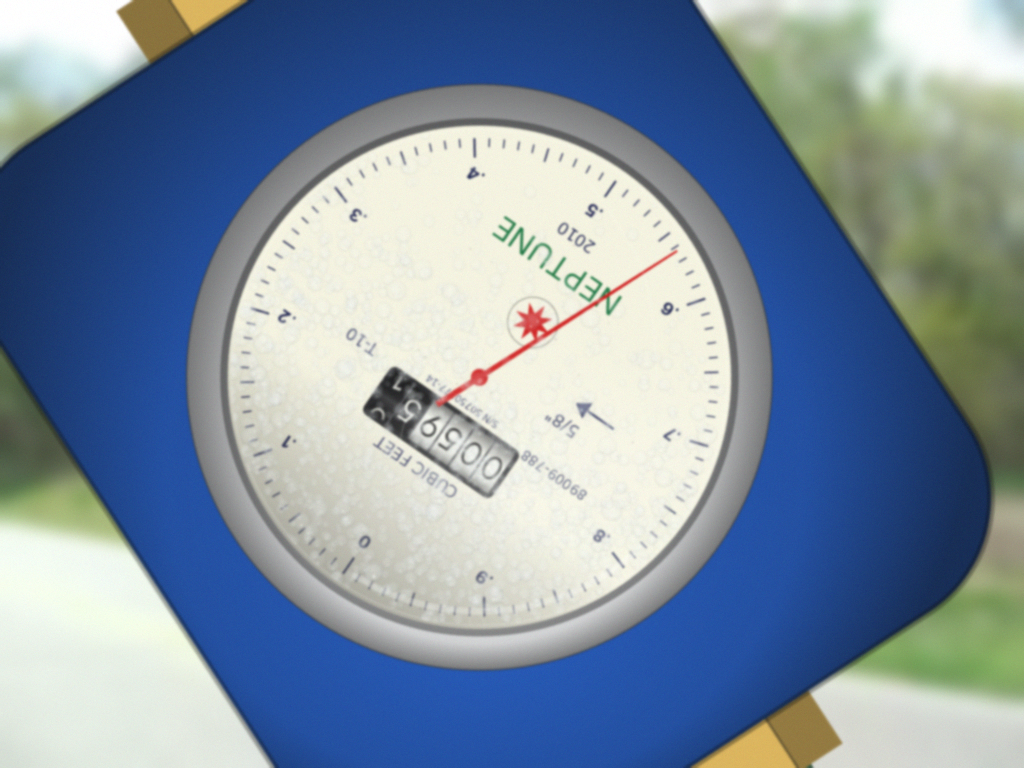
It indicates 5950.56,ft³
